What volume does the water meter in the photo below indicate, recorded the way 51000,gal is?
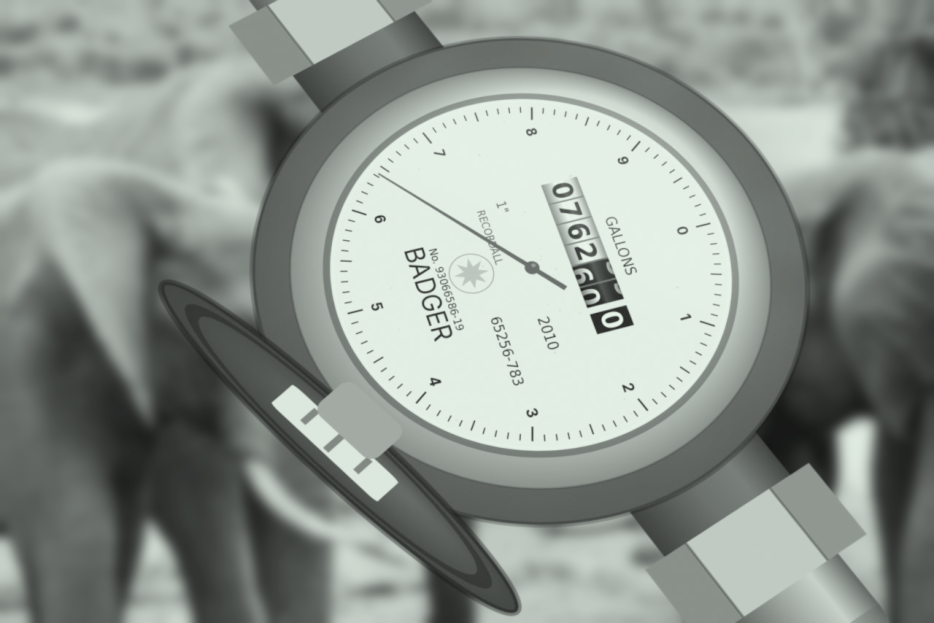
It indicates 762596.4,gal
